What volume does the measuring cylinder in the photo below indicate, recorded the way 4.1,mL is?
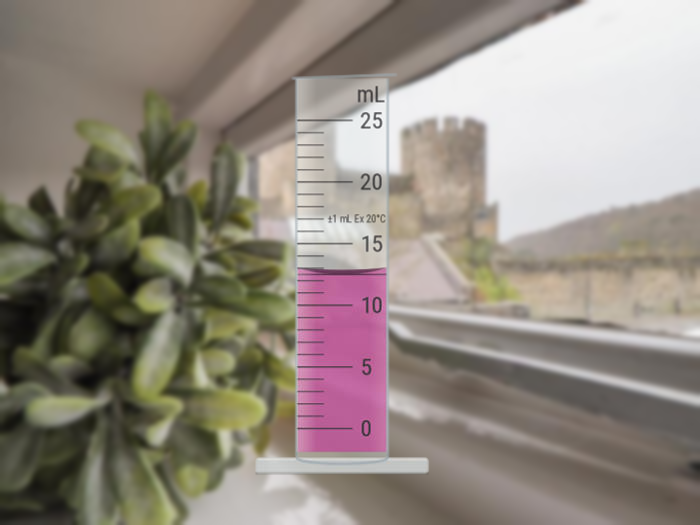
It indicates 12.5,mL
